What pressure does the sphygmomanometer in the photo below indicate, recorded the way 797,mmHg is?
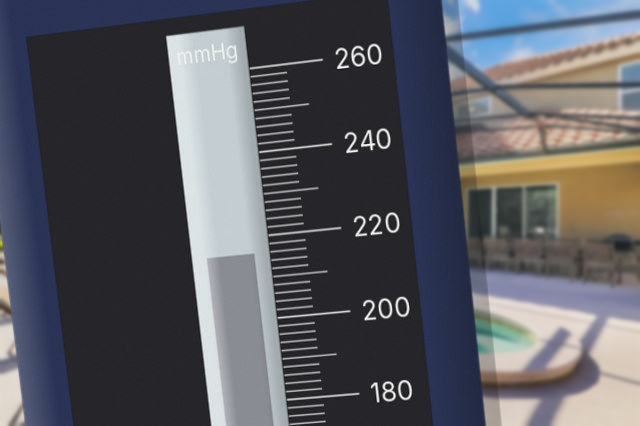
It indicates 216,mmHg
